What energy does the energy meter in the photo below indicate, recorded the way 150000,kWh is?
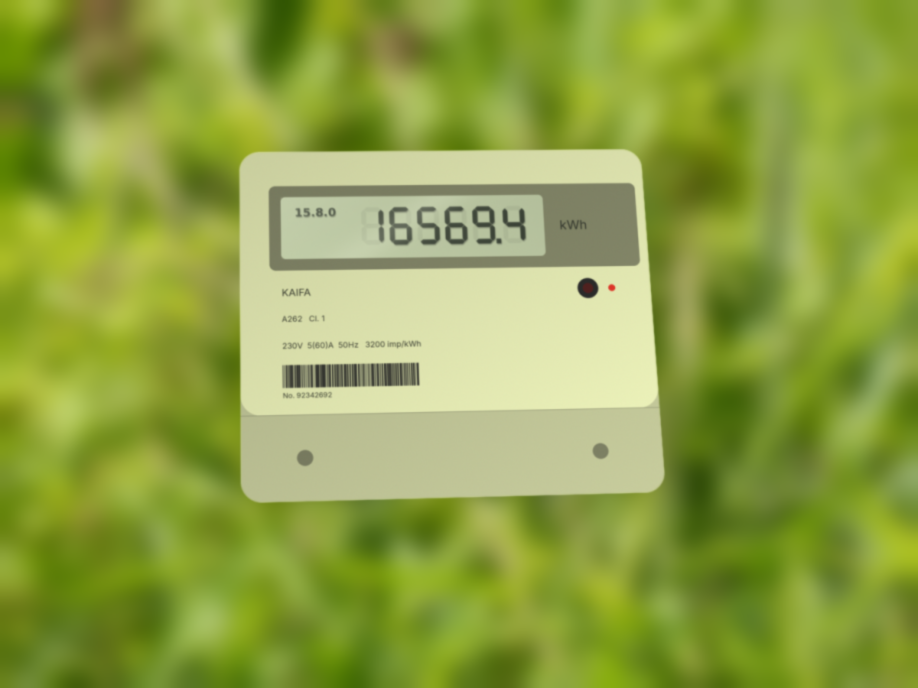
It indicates 16569.4,kWh
